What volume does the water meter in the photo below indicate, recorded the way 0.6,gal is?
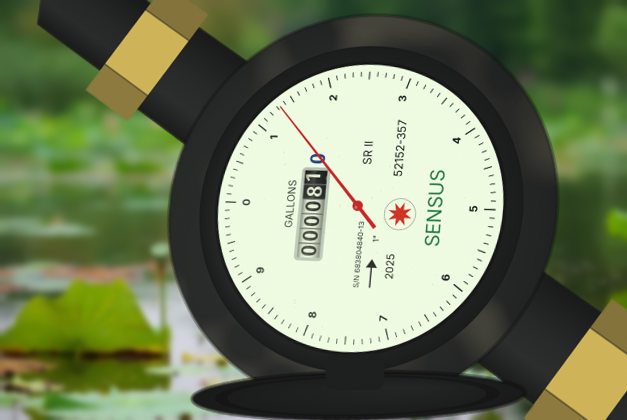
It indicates 811.3,gal
